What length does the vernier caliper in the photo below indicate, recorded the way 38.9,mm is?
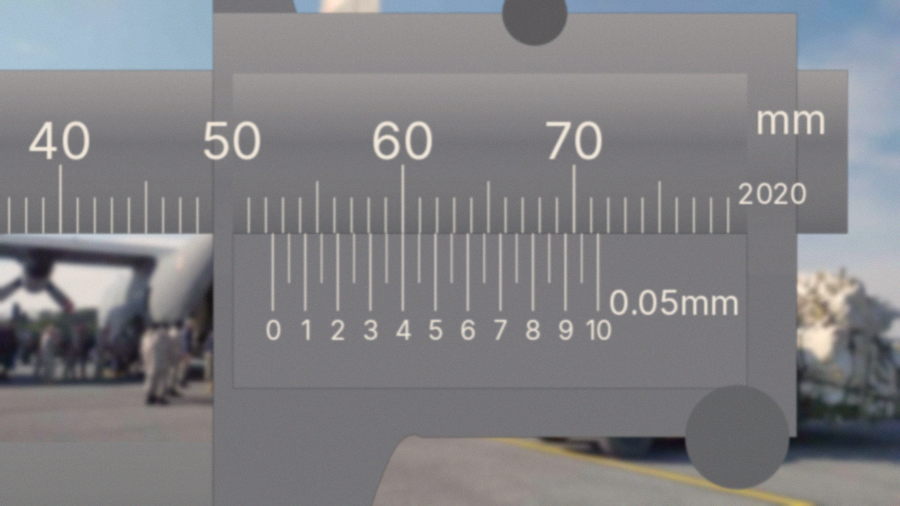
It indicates 52.4,mm
